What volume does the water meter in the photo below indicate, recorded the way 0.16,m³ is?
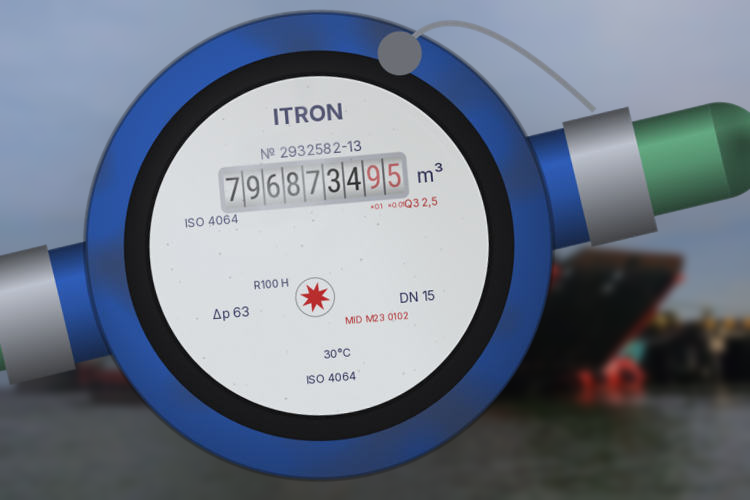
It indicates 7968734.95,m³
